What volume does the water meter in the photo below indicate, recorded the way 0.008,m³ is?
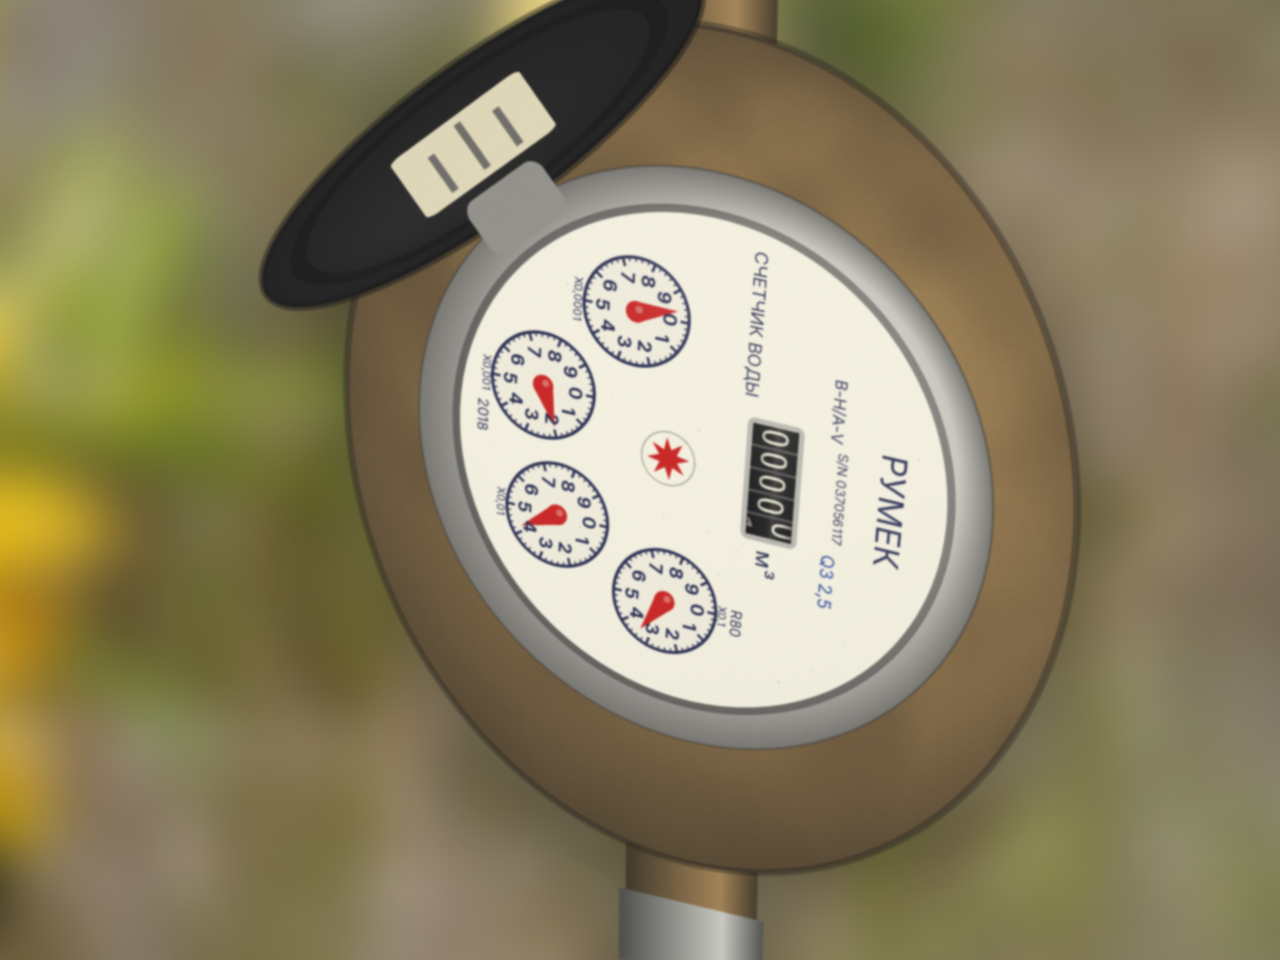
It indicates 0.3419,m³
